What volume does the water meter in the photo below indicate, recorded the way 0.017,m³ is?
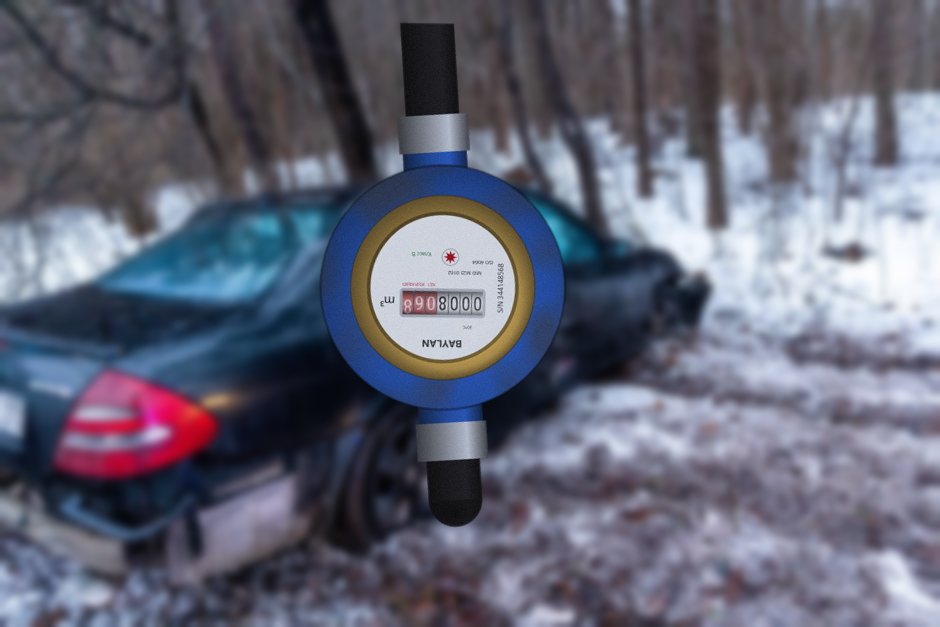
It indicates 8.068,m³
